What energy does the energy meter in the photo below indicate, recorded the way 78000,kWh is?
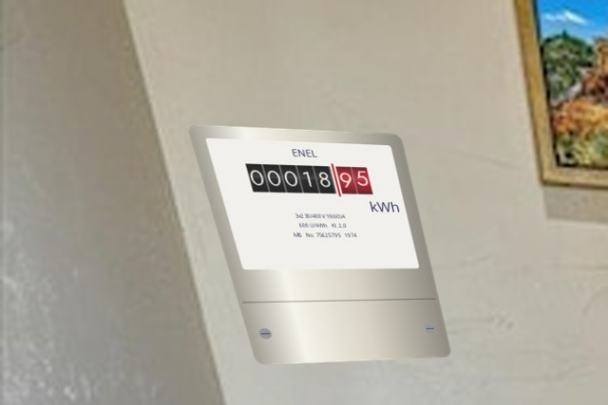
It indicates 18.95,kWh
